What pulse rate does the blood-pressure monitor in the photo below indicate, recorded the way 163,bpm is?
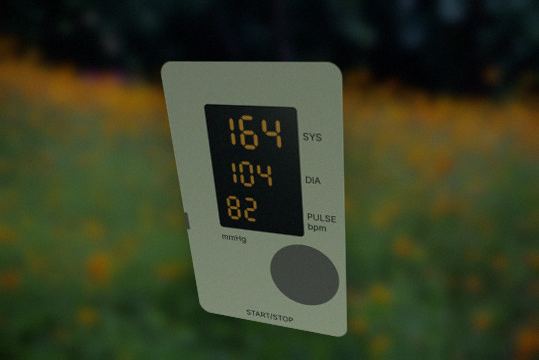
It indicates 82,bpm
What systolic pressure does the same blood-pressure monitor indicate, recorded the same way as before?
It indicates 164,mmHg
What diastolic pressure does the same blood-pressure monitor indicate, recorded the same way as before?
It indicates 104,mmHg
